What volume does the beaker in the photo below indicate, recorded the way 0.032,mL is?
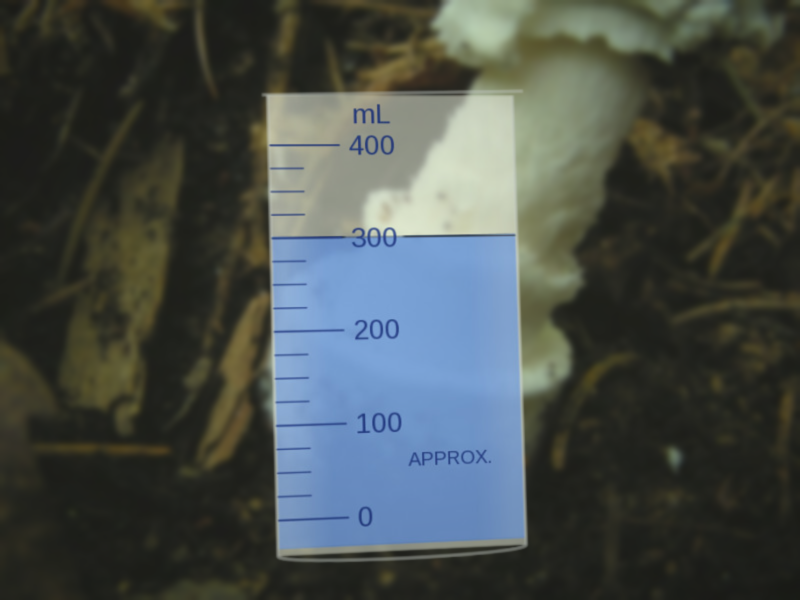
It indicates 300,mL
